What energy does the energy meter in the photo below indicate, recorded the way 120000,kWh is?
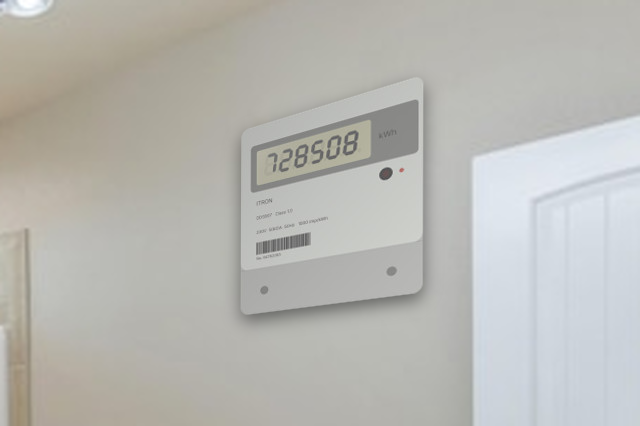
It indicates 728508,kWh
